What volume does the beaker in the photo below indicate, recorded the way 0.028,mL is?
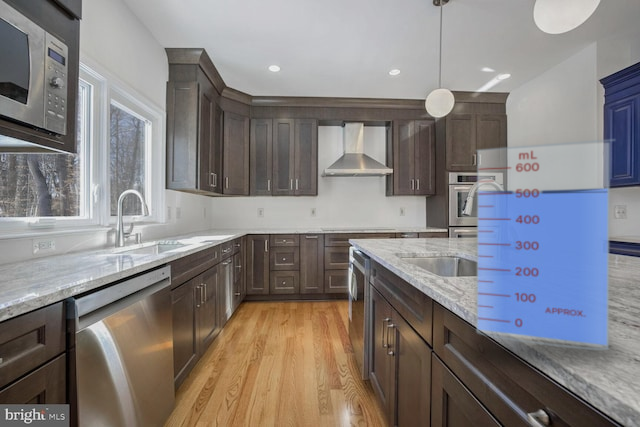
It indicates 500,mL
